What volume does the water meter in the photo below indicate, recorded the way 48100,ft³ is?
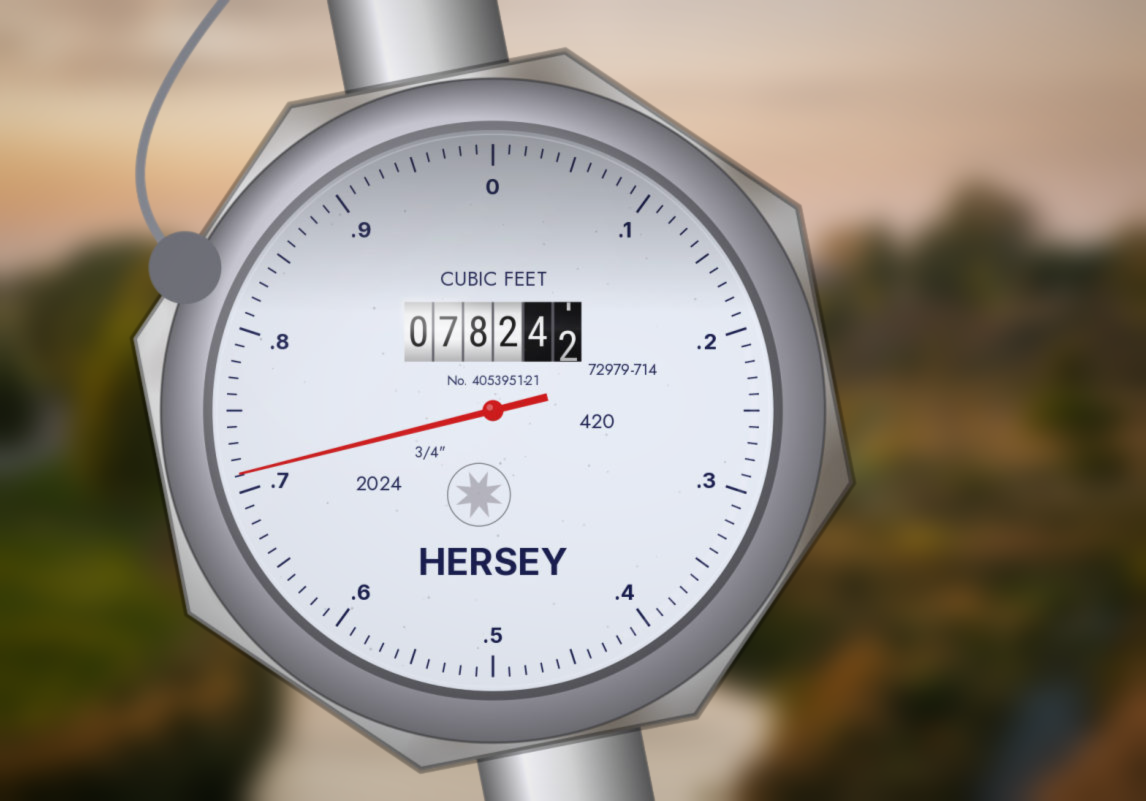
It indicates 78241.71,ft³
